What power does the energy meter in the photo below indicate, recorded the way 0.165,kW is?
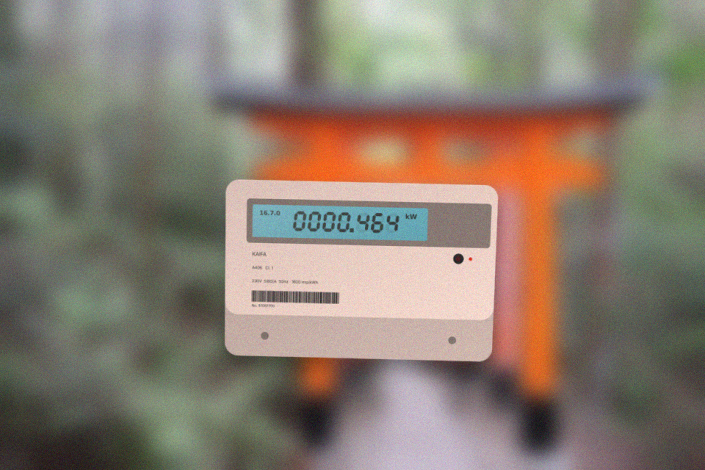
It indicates 0.464,kW
